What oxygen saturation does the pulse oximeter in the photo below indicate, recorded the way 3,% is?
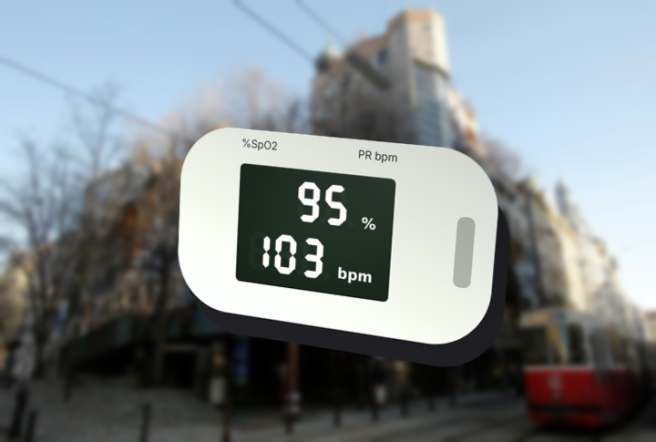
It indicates 95,%
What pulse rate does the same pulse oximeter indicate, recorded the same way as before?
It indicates 103,bpm
